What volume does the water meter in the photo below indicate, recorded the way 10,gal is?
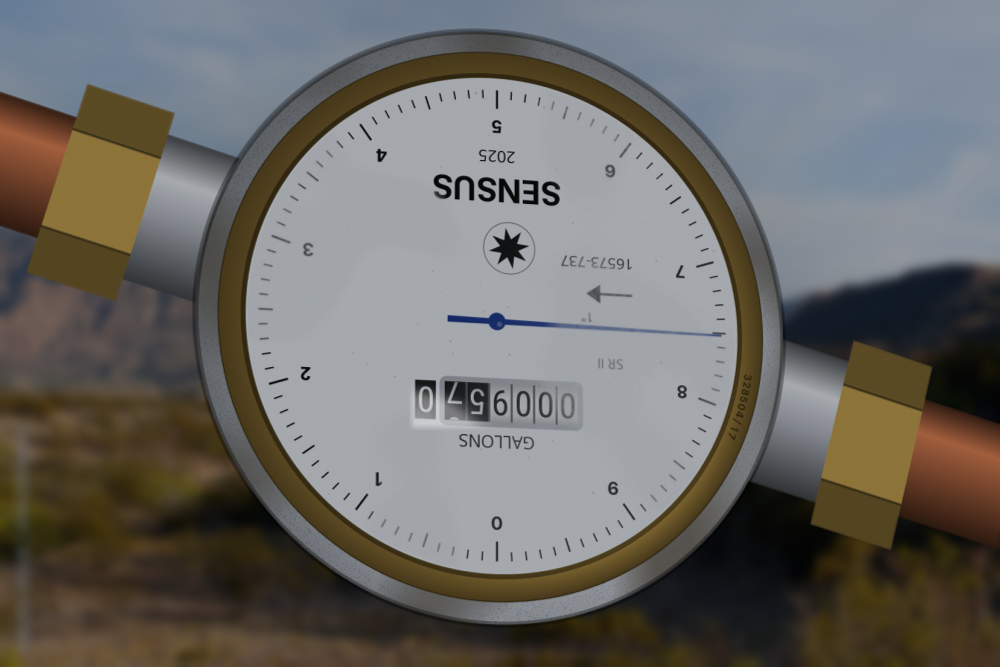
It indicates 9567.5,gal
